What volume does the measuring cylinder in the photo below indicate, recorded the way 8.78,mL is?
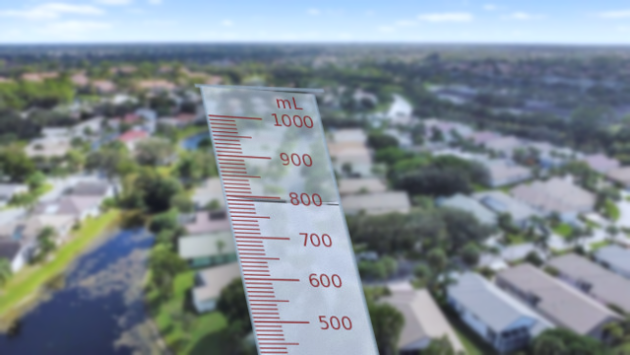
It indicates 790,mL
